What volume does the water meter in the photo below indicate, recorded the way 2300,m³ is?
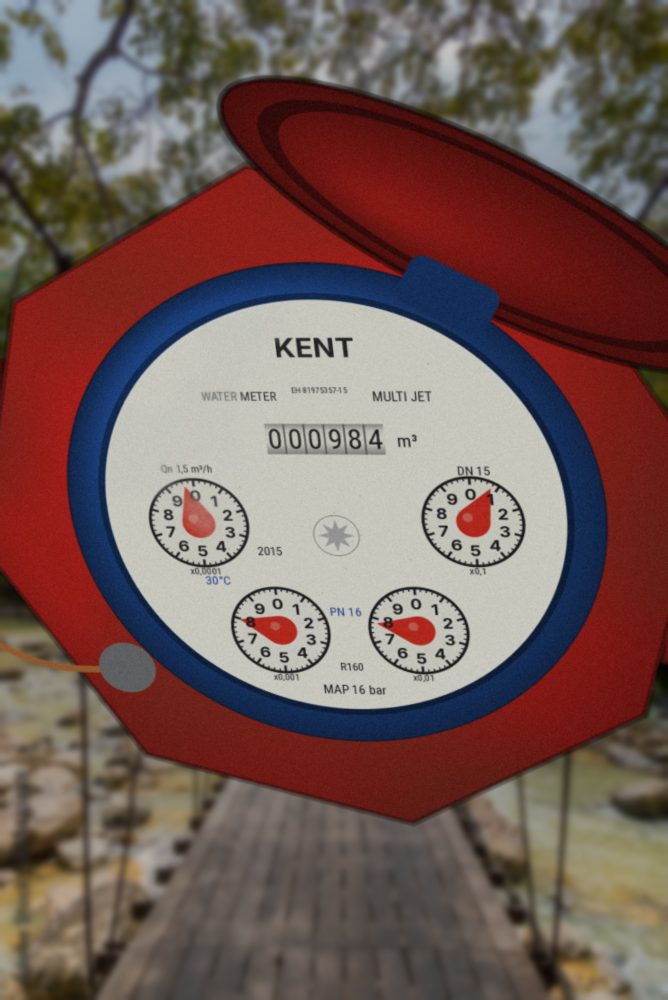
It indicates 984.0779,m³
